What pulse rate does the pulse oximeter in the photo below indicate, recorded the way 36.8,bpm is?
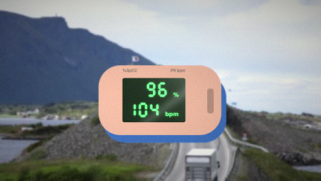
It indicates 104,bpm
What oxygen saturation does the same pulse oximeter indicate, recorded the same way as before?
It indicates 96,%
